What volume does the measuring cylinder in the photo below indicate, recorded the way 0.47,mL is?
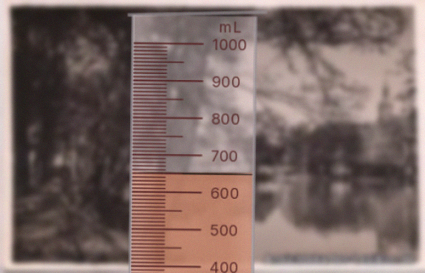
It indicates 650,mL
